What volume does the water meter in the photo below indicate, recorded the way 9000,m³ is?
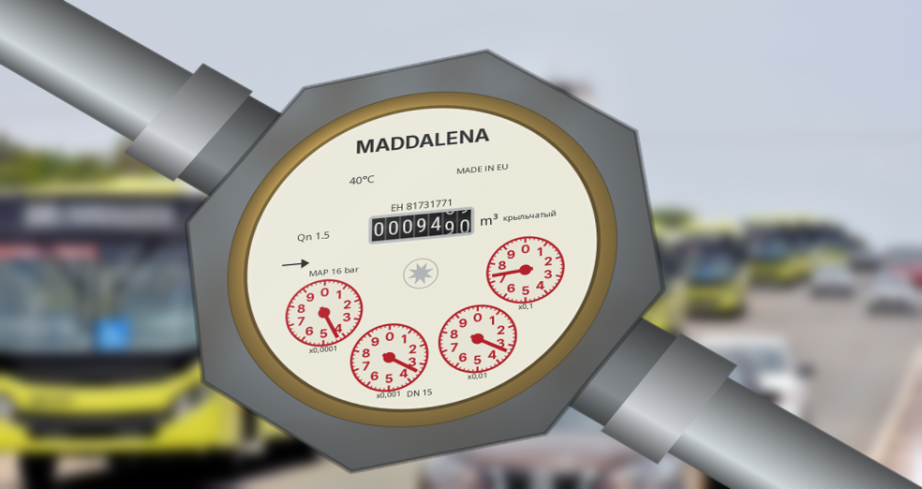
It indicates 9489.7334,m³
